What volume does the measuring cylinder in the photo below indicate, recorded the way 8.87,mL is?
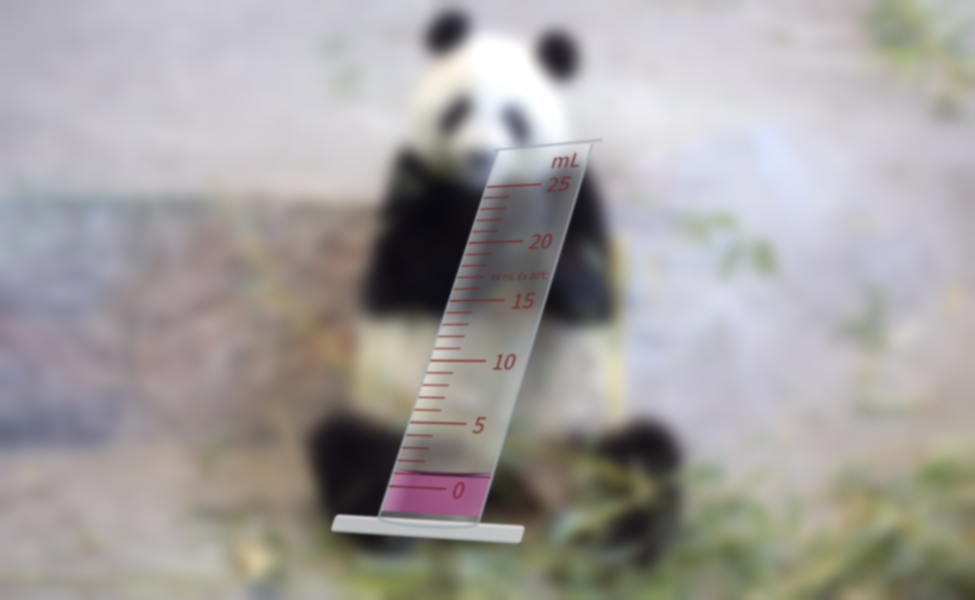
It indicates 1,mL
